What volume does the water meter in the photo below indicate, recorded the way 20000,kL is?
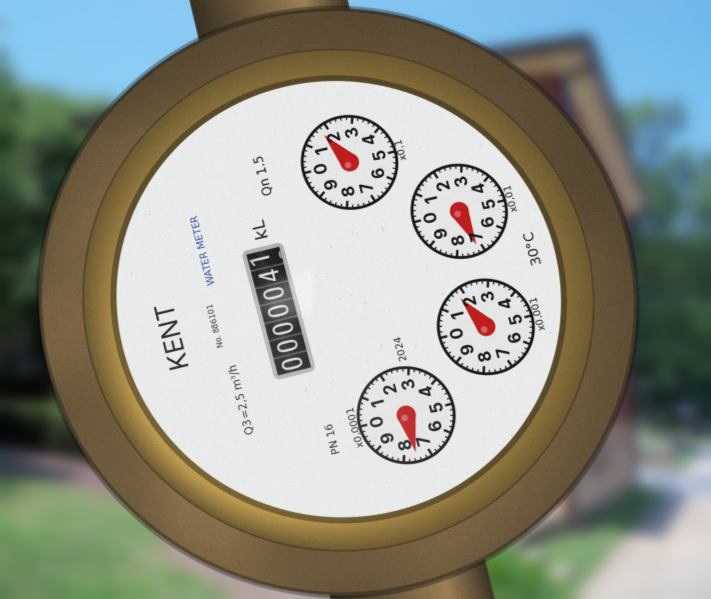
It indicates 41.1717,kL
